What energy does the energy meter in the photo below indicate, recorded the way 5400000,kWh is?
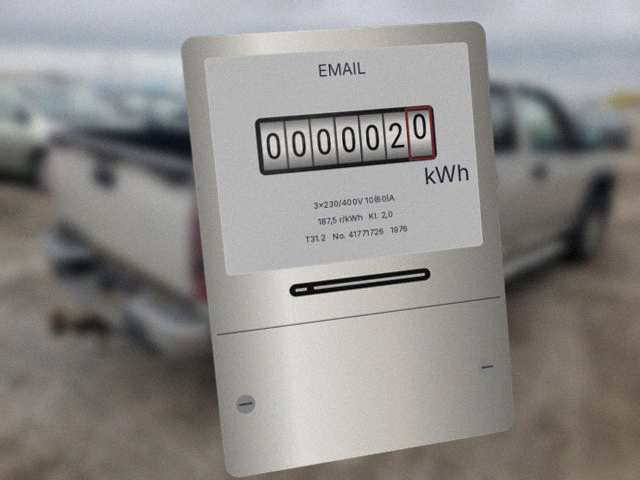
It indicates 2.0,kWh
